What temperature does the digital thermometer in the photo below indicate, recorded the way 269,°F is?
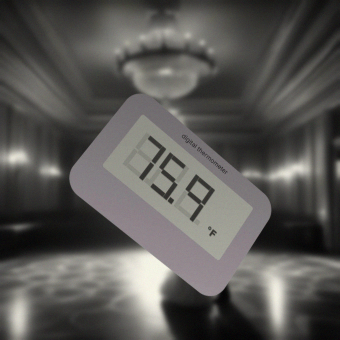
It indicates 75.9,°F
